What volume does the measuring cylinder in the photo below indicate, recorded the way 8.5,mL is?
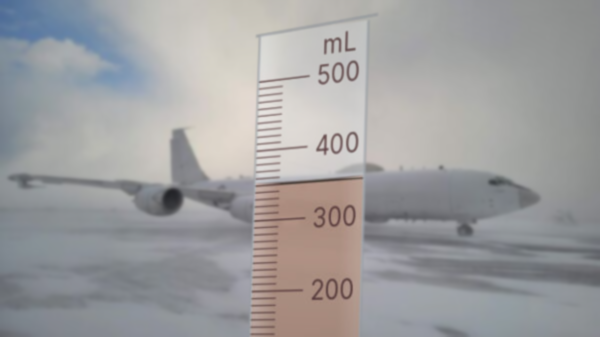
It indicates 350,mL
